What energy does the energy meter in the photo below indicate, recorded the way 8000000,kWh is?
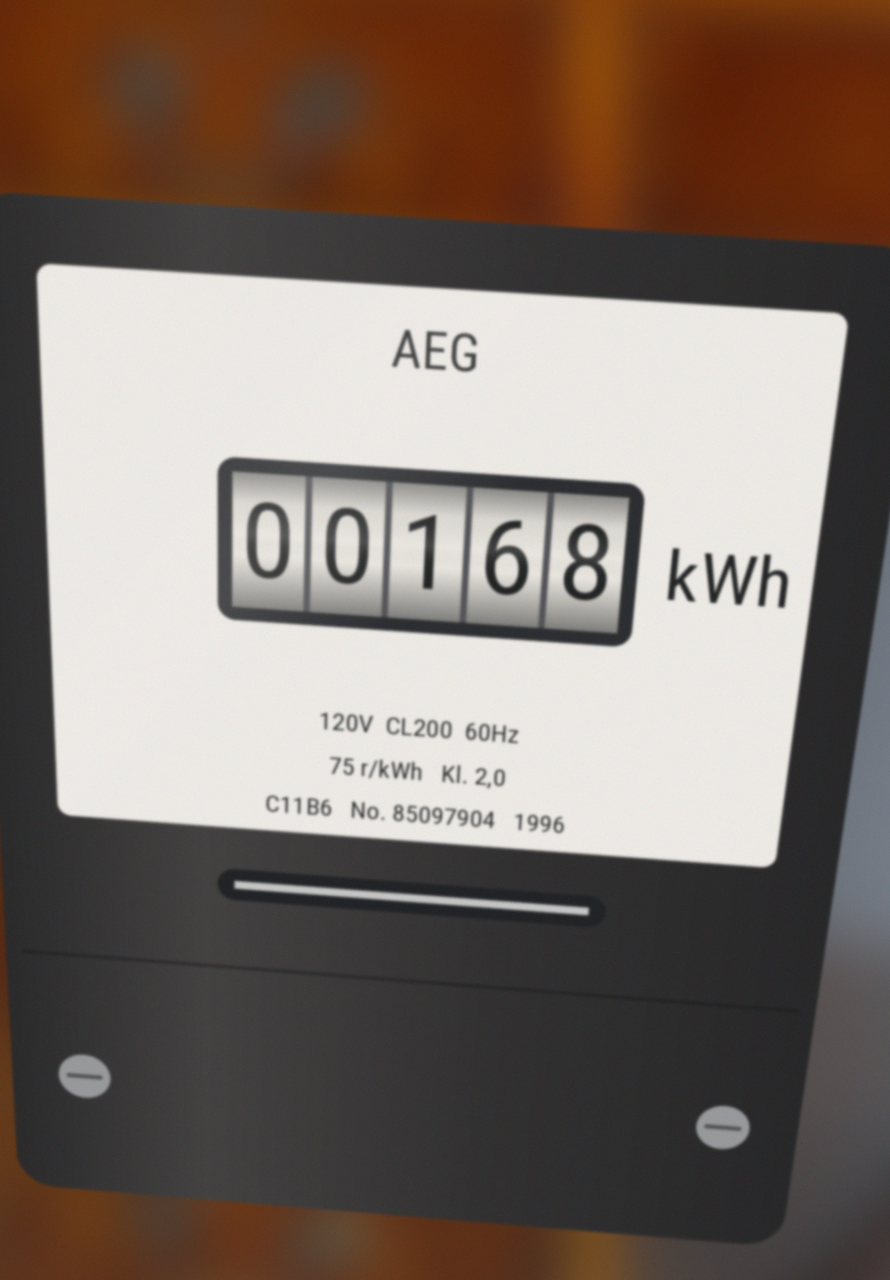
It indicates 168,kWh
